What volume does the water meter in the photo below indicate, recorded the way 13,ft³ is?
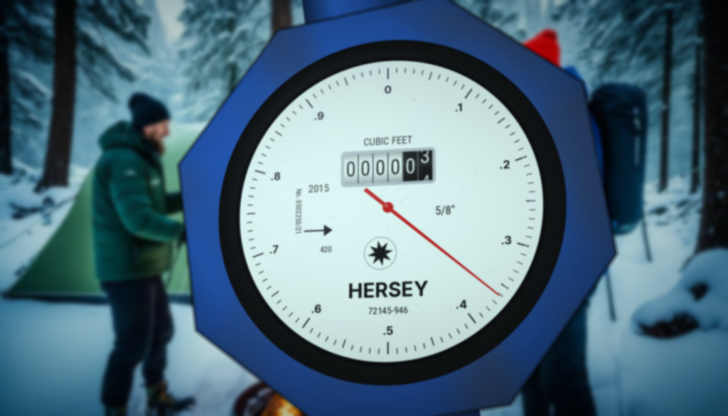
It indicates 3.36,ft³
